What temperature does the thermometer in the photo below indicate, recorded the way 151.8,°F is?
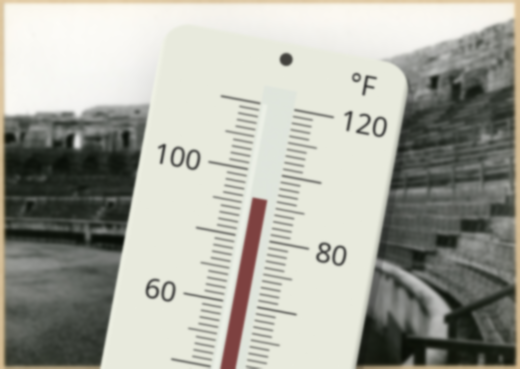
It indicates 92,°F
